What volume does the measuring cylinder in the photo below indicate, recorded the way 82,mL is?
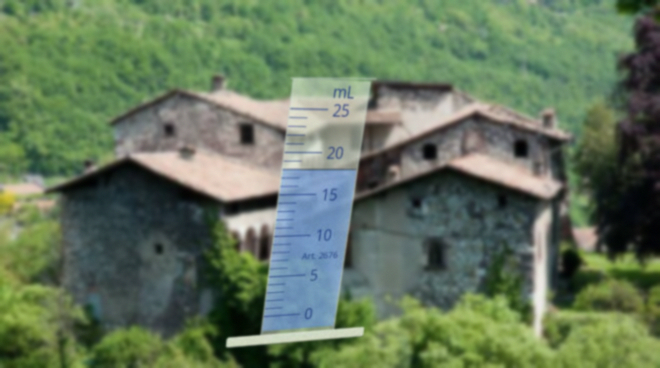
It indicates 18,mL
